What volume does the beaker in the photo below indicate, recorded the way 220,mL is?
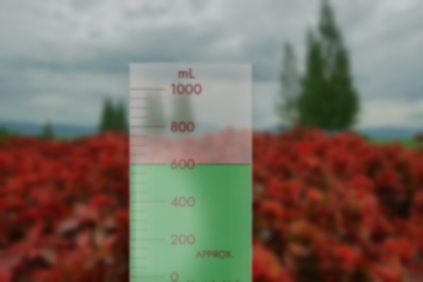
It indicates 600,mL
